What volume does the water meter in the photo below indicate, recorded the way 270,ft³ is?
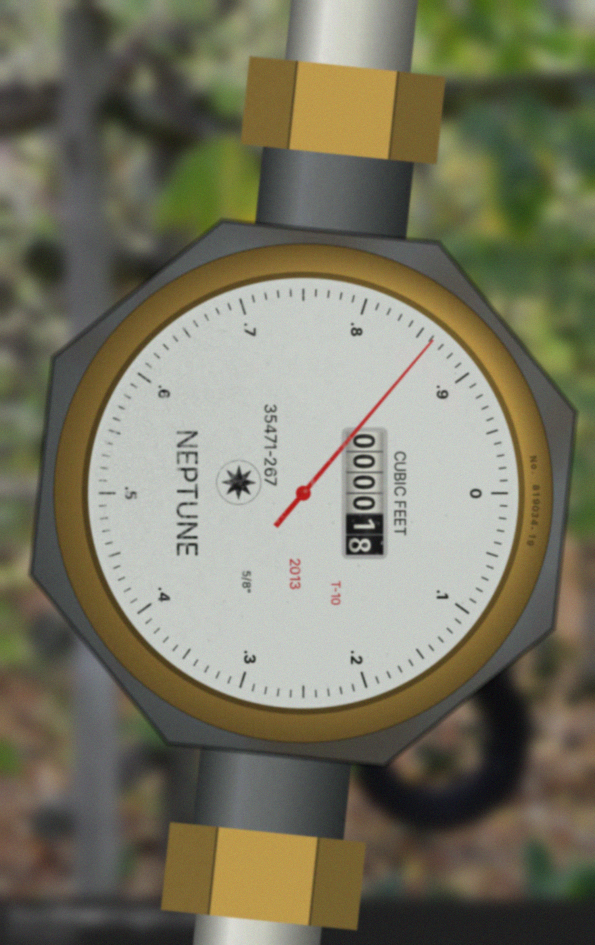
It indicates 17.86,ft³
